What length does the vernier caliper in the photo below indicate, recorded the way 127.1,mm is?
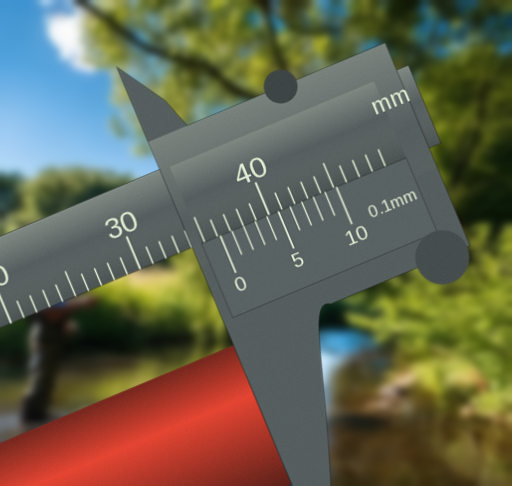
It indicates 36.2,mm
